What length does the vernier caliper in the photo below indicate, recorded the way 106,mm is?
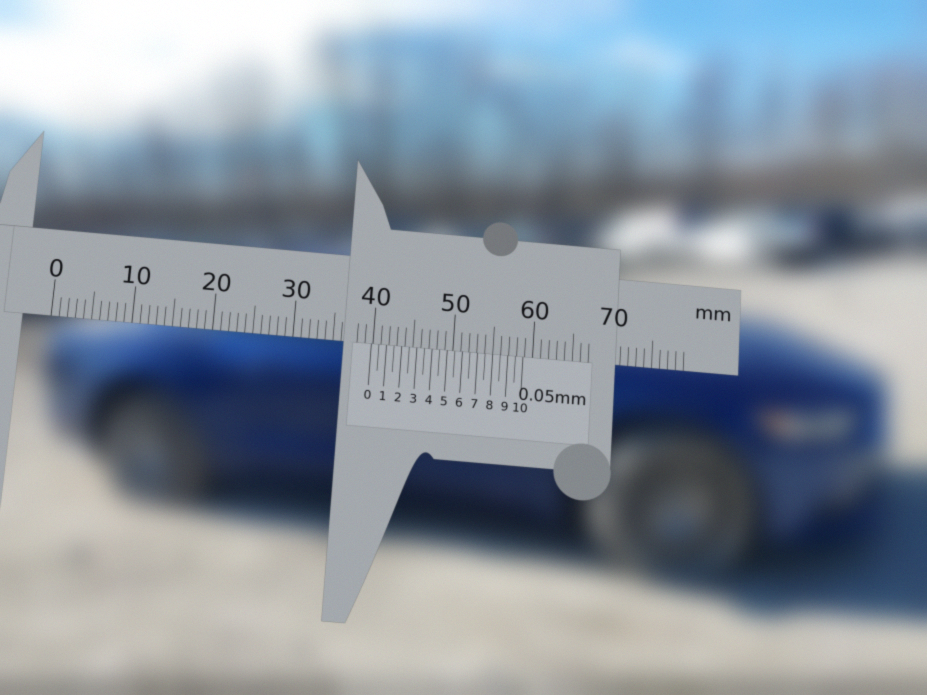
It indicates 39.8,mm
